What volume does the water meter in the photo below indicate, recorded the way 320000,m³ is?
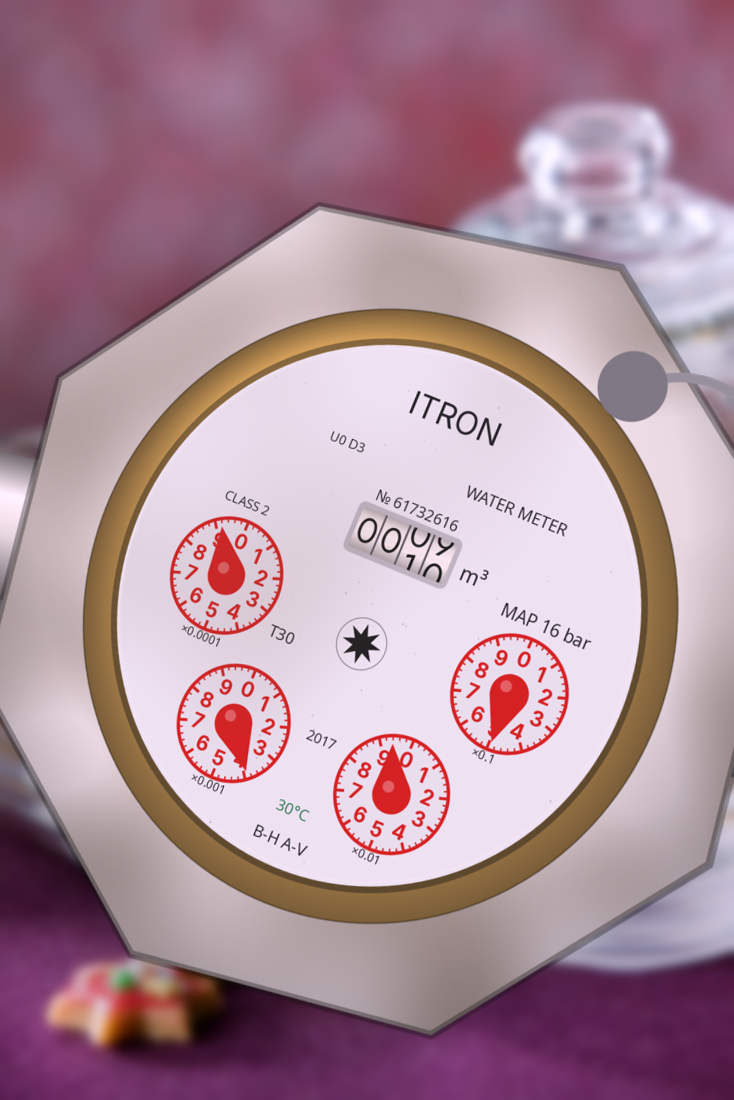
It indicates 9.4939,m³
